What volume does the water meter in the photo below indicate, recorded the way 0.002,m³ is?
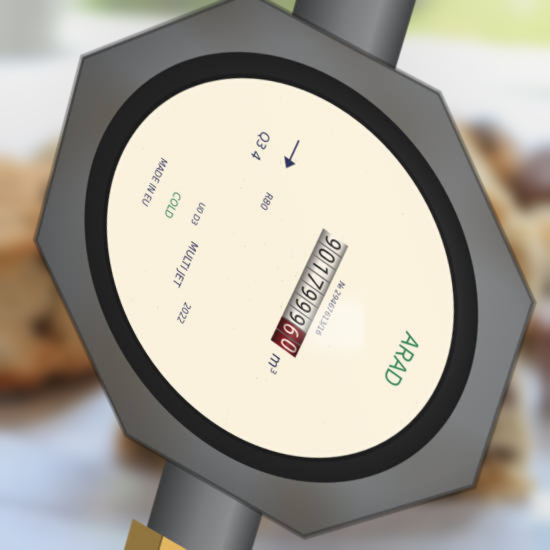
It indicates 9017999.60,m³
